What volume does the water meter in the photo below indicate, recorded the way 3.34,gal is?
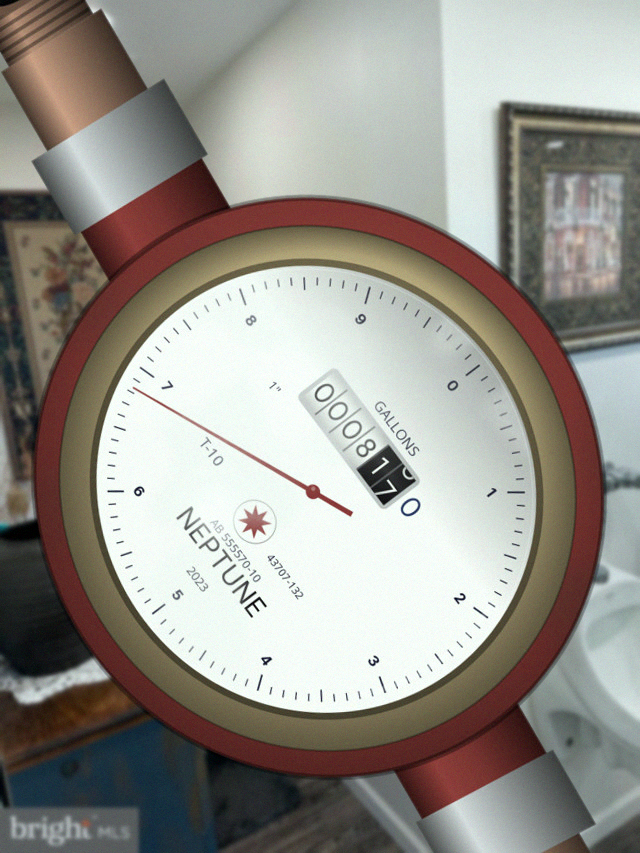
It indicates 8166.8,gal
